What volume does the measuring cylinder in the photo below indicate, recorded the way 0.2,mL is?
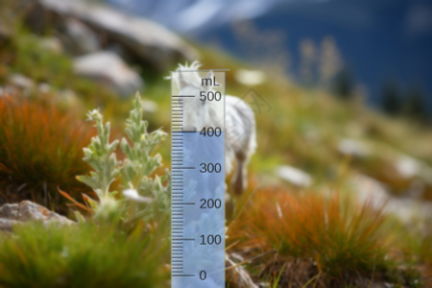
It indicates 400,mL
